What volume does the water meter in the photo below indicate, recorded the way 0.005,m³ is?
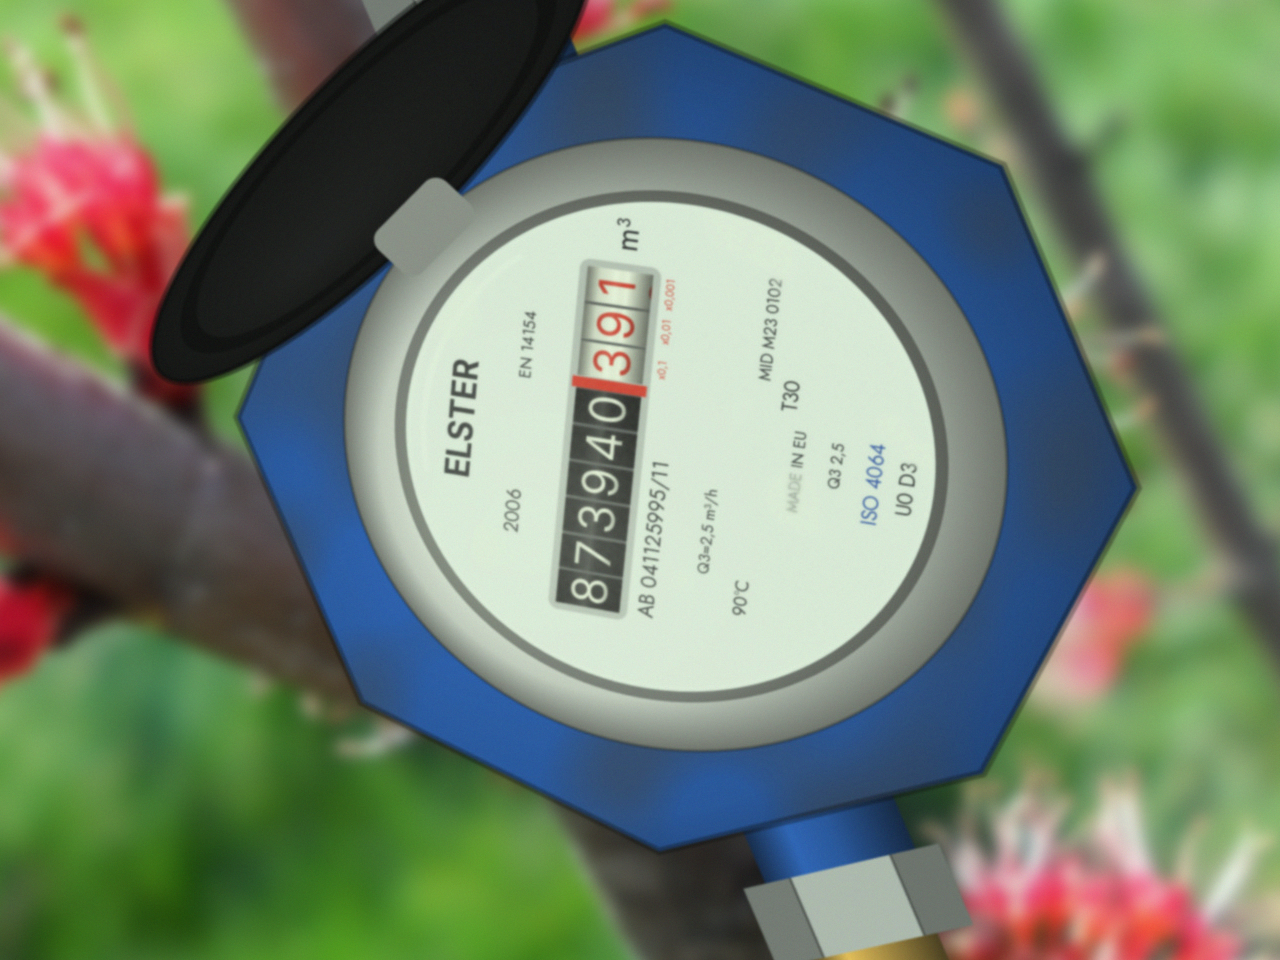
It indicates 873940.391,m³
